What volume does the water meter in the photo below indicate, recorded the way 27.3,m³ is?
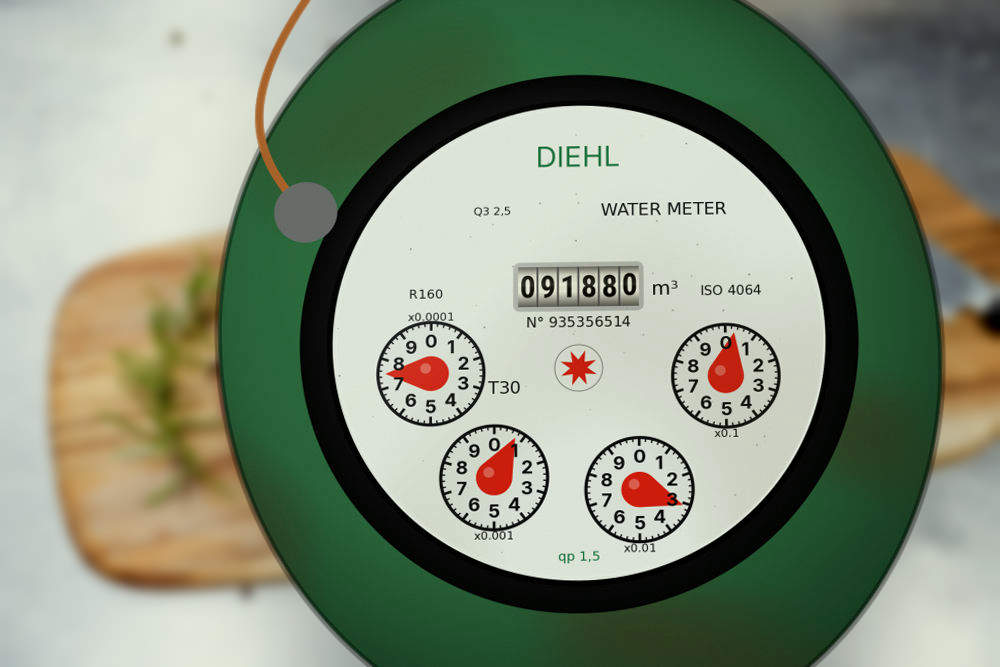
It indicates 91880.0307,m³
